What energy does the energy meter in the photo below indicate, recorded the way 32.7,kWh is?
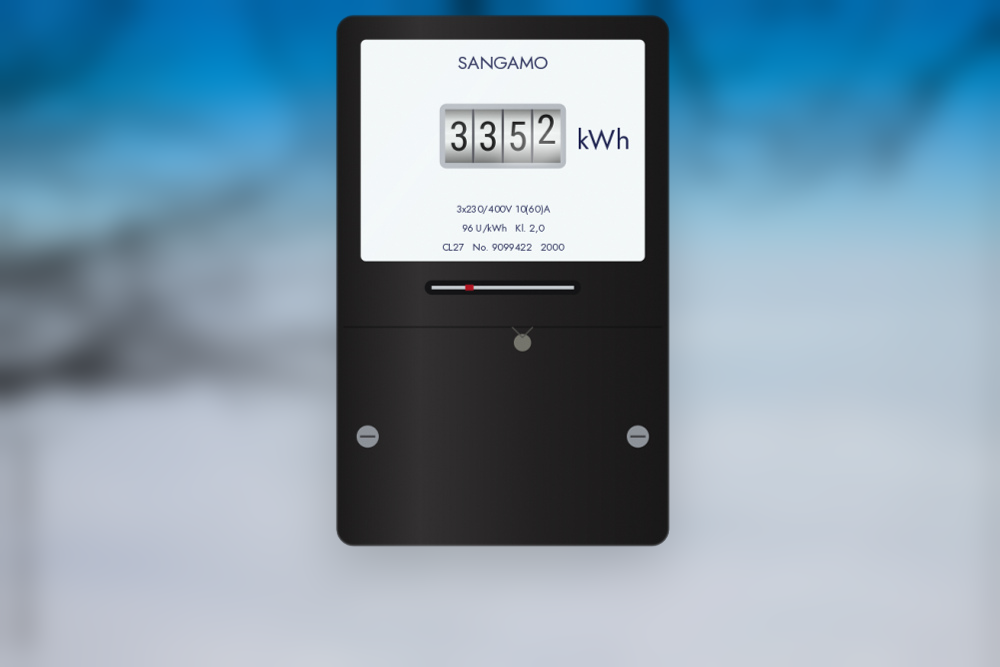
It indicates 3352,kWh
